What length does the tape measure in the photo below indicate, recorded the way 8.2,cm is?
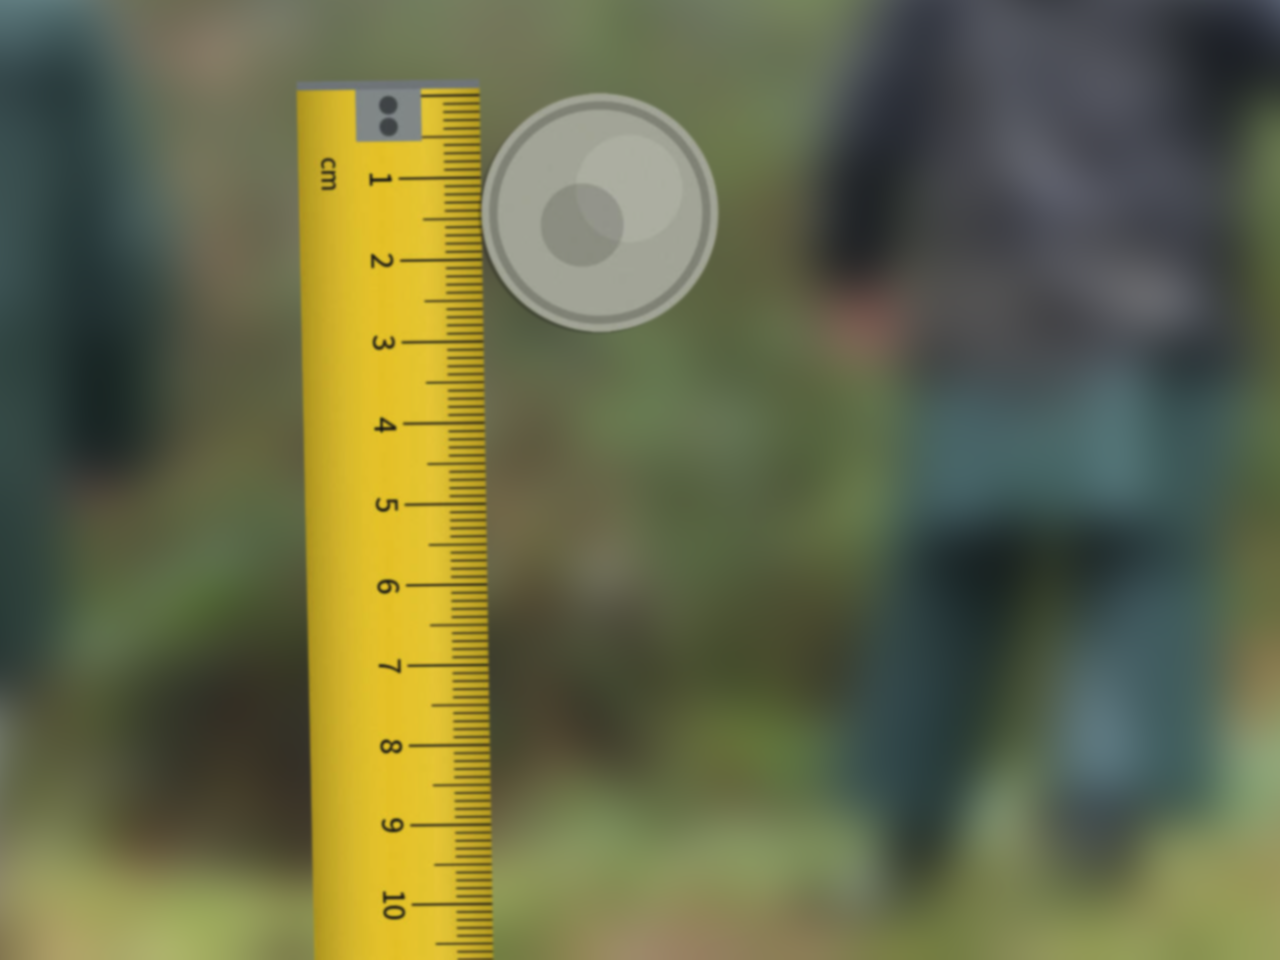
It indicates 2.9,cm
